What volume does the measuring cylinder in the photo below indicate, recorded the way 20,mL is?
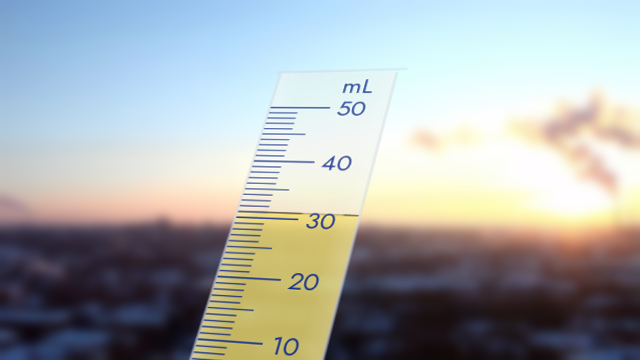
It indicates 31,mL
